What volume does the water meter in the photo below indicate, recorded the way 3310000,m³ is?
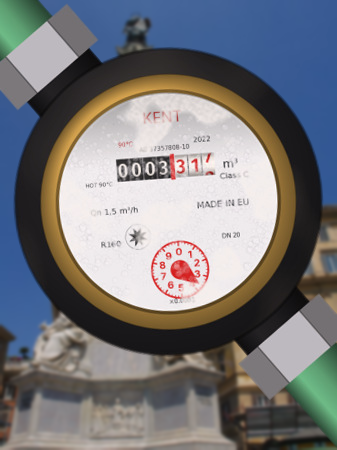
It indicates 3.3173,m³
